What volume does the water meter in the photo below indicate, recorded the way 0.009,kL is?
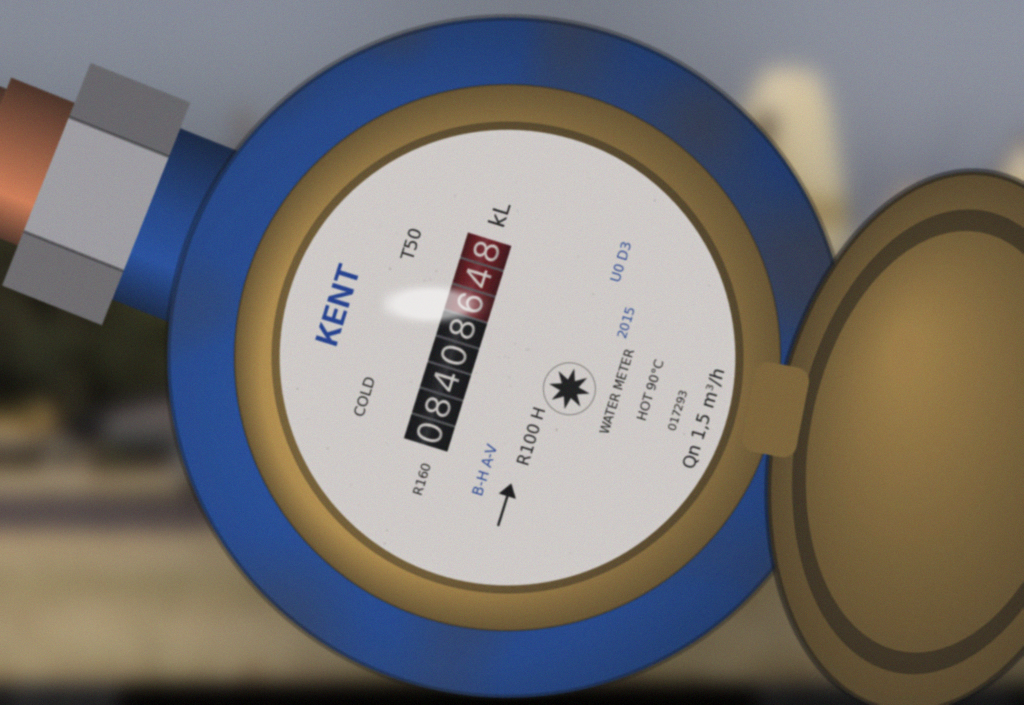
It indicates 8408.648,kL
